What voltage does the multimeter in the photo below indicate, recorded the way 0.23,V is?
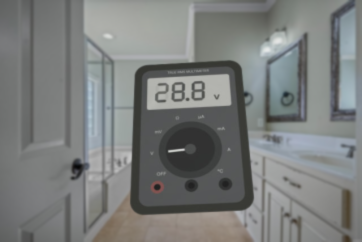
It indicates 28.8,V
